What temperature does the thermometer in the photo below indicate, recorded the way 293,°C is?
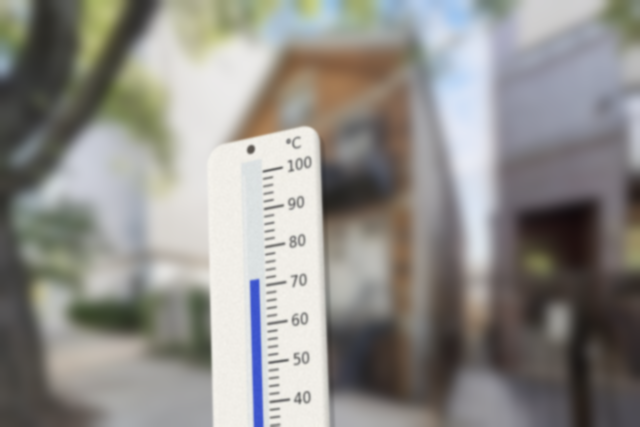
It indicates 72,°C
